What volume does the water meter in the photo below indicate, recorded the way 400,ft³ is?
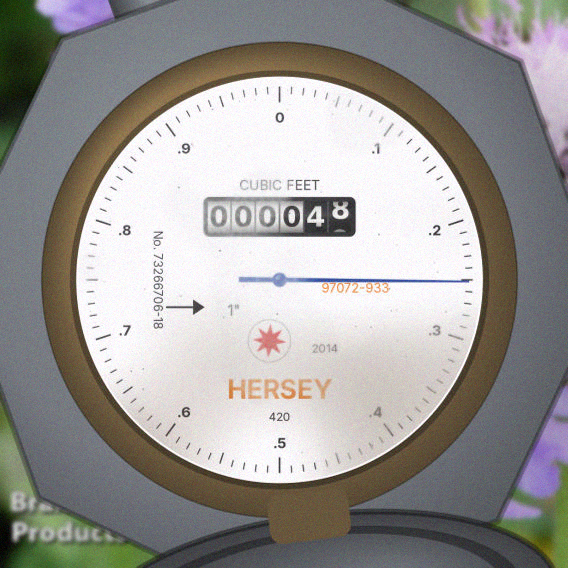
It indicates 48.25,ft³
